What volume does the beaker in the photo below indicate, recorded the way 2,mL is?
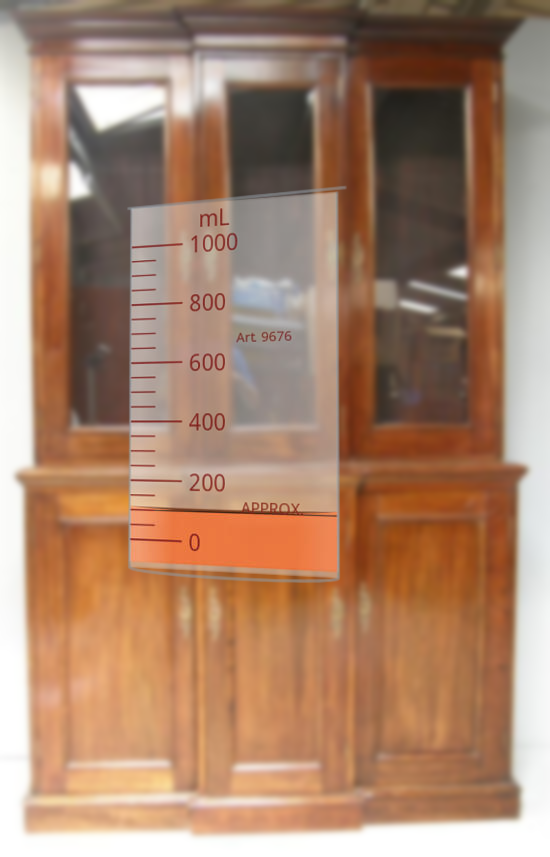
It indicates 100,mL
